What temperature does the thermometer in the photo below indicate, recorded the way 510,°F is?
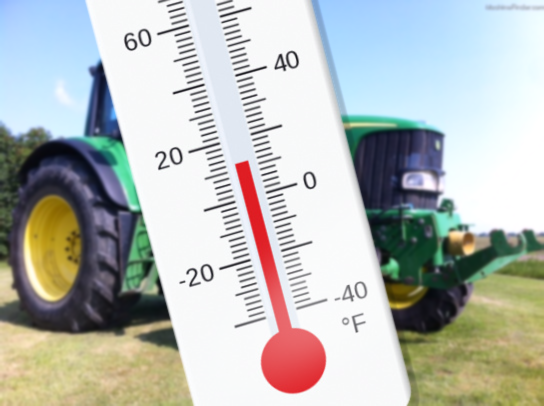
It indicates 12,°F
